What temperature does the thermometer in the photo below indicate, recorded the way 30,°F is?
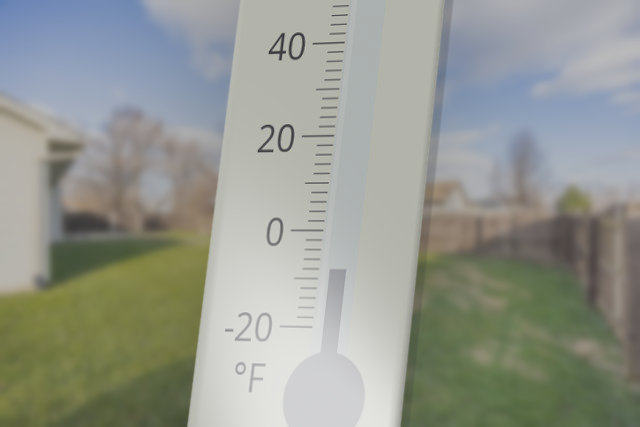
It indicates -8,°F
